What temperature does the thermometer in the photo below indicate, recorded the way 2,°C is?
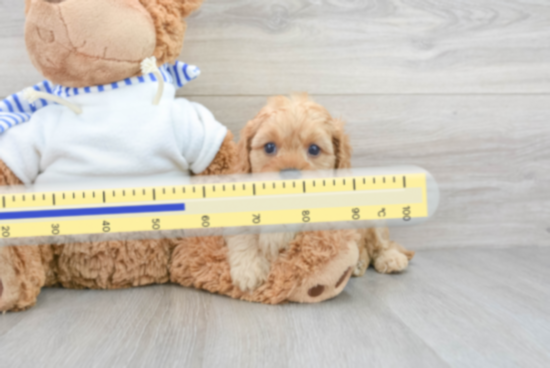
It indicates 56,°C
